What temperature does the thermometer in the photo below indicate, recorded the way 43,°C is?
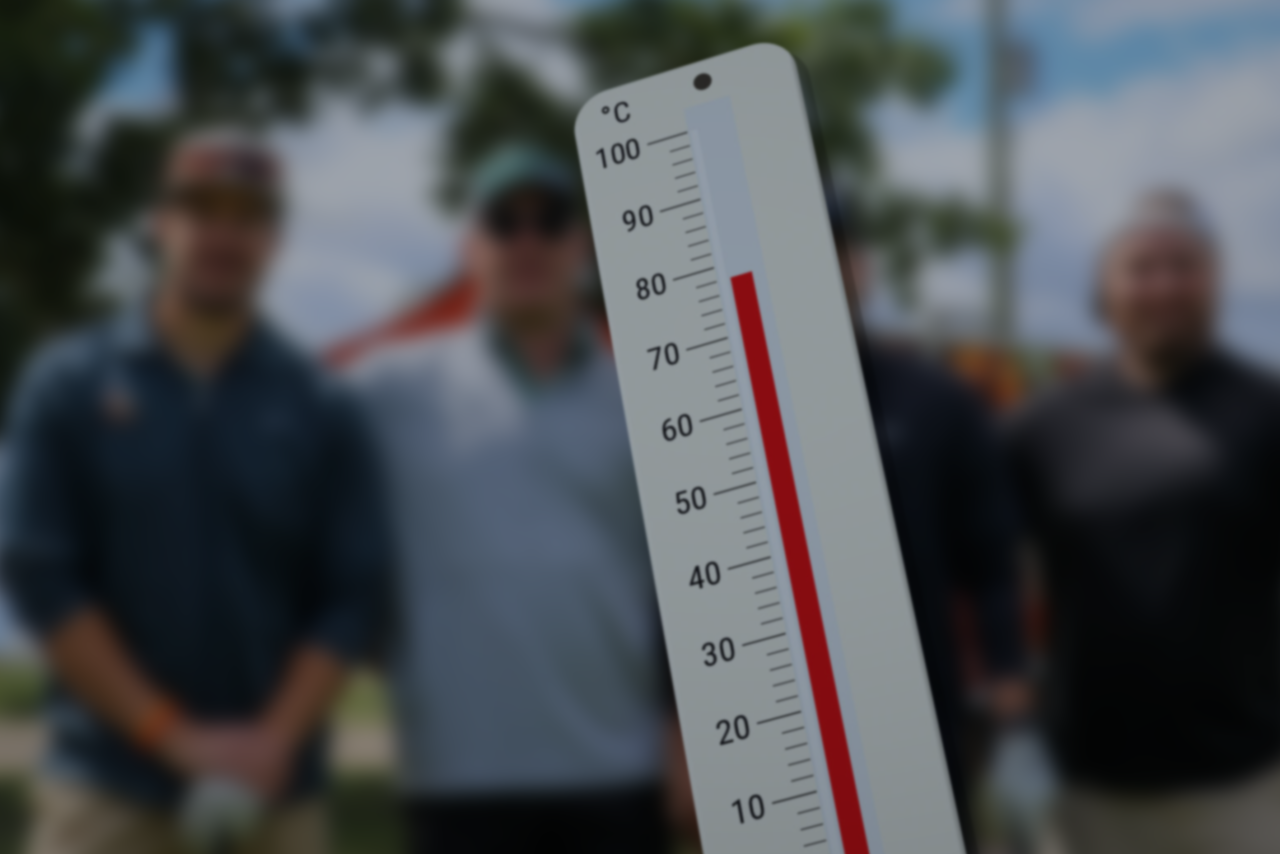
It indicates 78,°C
